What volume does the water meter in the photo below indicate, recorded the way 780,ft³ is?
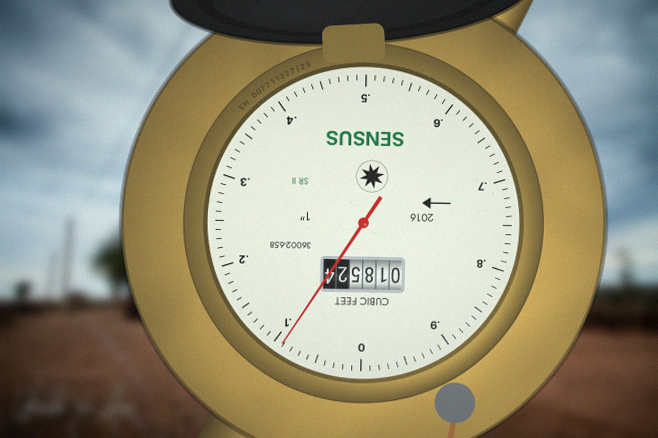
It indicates 18524.09,ft³
